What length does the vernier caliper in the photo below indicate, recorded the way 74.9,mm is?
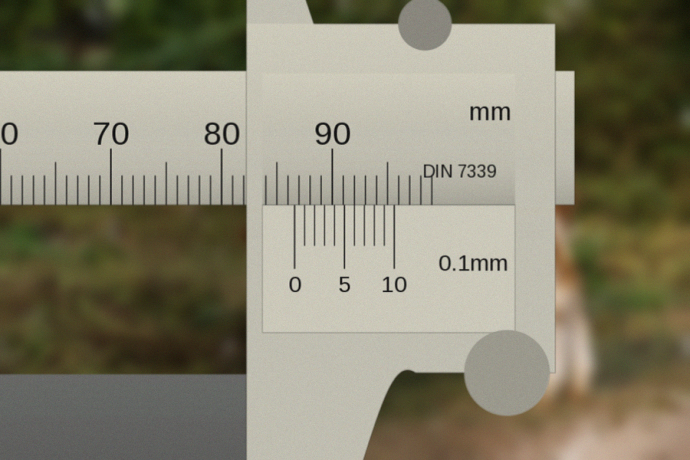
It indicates 86.6,mm
